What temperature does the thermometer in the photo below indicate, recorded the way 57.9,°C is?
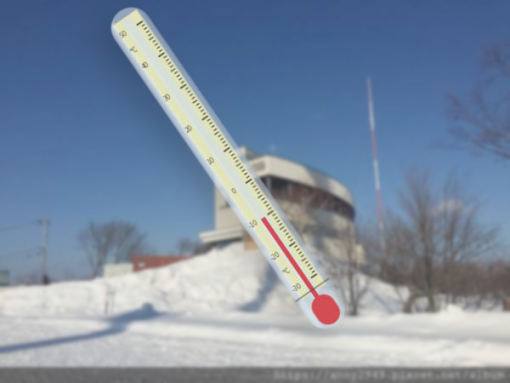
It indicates -10,°C
